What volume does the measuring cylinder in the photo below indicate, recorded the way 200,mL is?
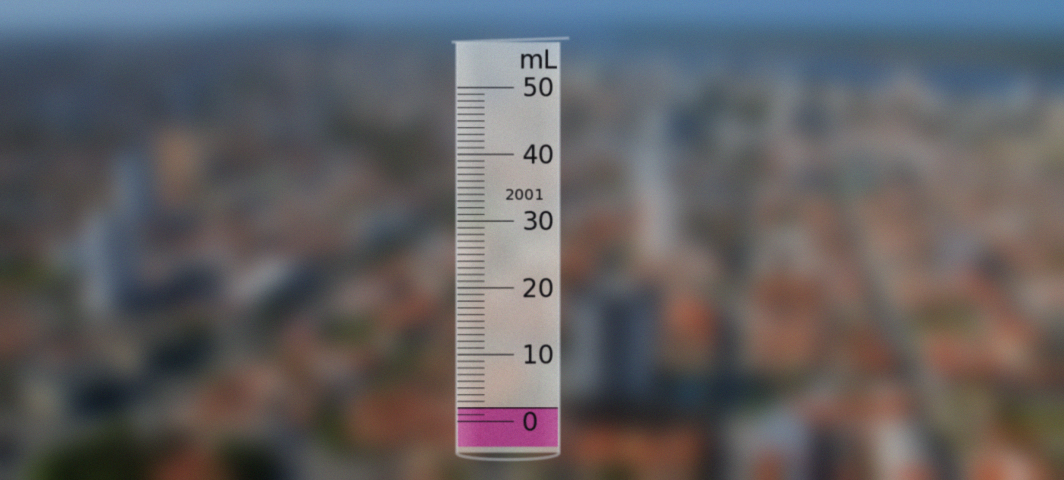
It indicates 2,mL
